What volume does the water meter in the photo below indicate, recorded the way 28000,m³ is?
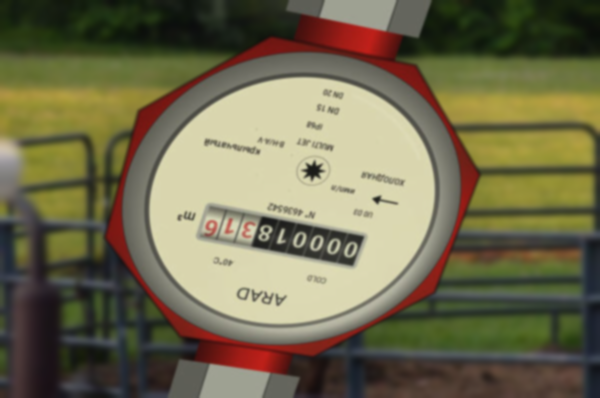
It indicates 18.316,m³
